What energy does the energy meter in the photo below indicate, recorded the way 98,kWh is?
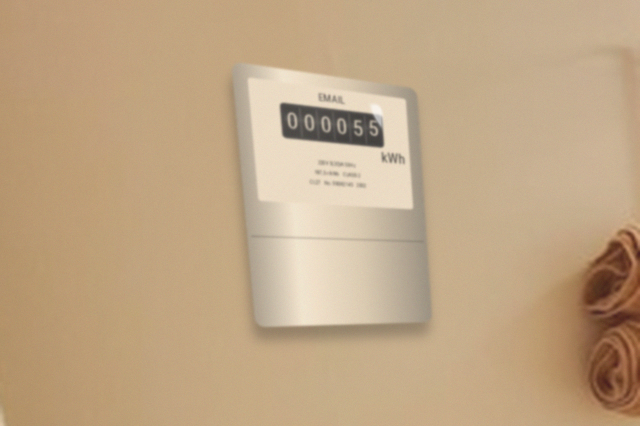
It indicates 55,kWh
